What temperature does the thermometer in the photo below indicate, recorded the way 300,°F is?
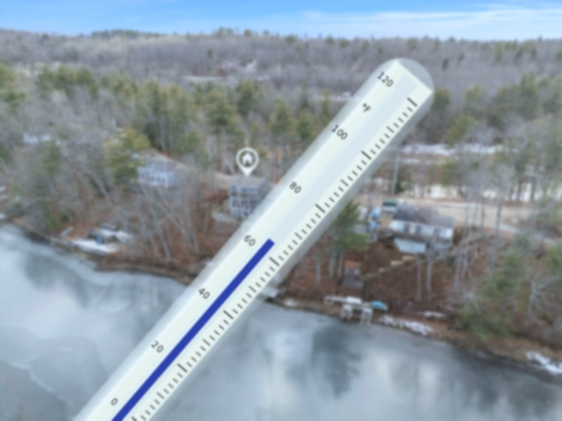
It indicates 64,°F
